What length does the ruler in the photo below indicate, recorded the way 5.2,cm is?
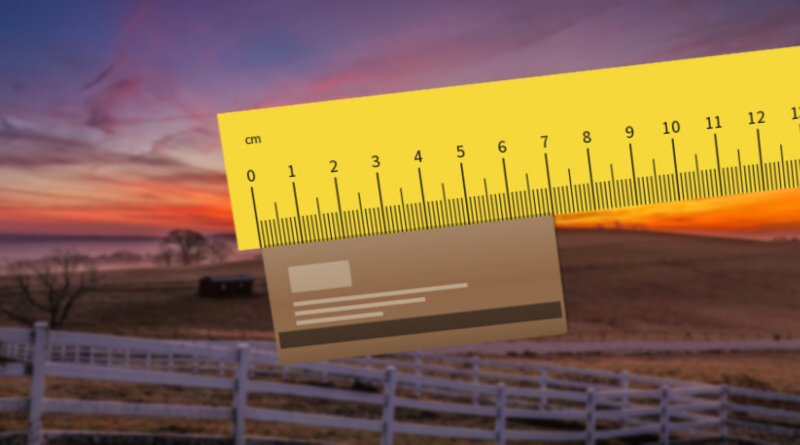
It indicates 7,cm
